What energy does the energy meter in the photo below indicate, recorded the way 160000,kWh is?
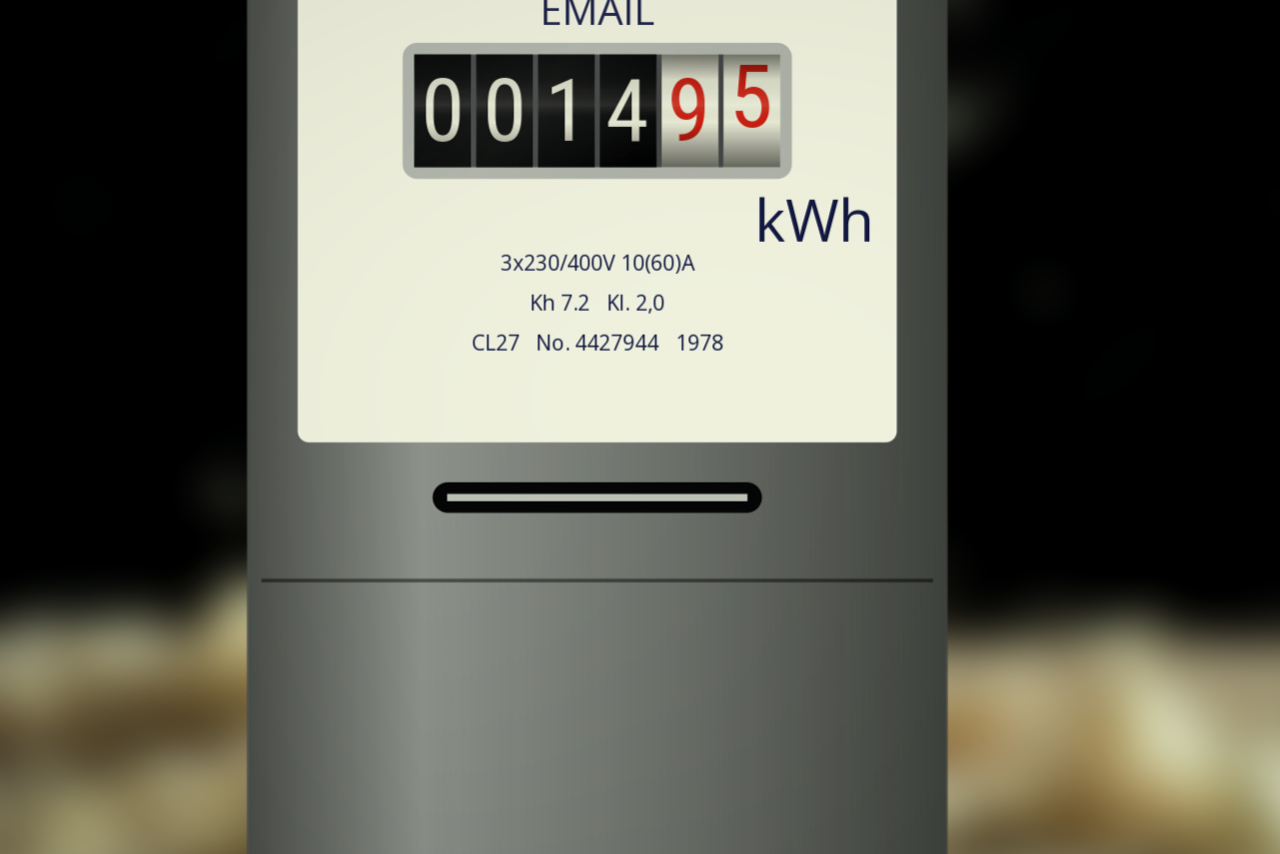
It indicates 14.95,kWh
